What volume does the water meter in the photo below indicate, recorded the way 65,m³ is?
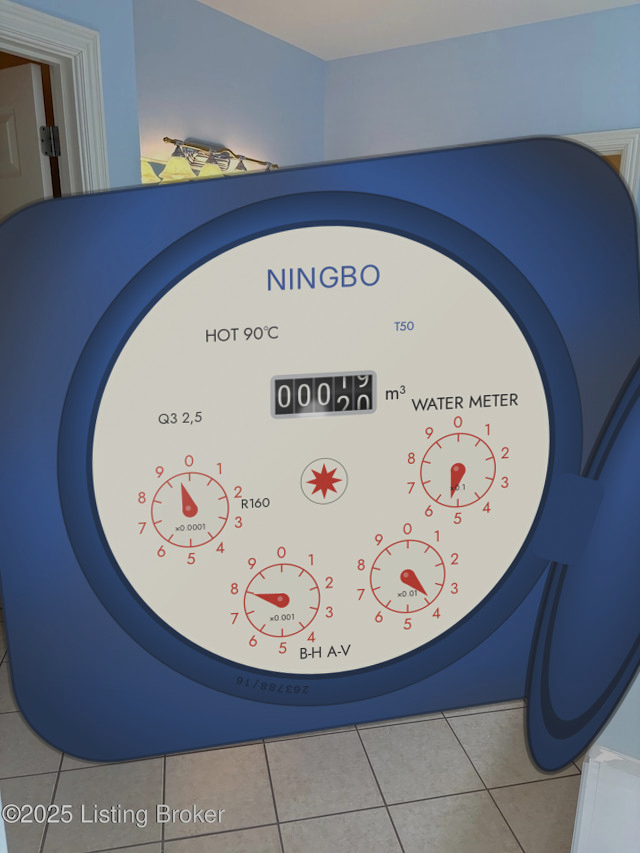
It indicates 19.5379,m³
